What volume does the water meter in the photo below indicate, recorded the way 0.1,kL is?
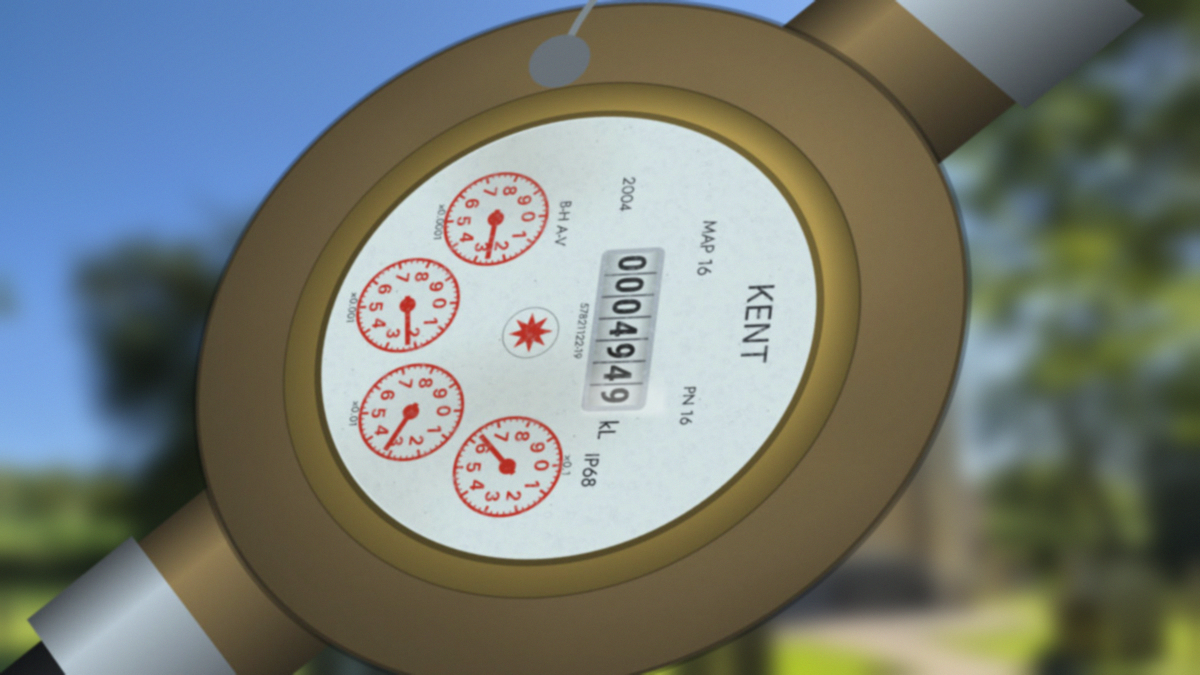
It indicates 4949.6322,kL
